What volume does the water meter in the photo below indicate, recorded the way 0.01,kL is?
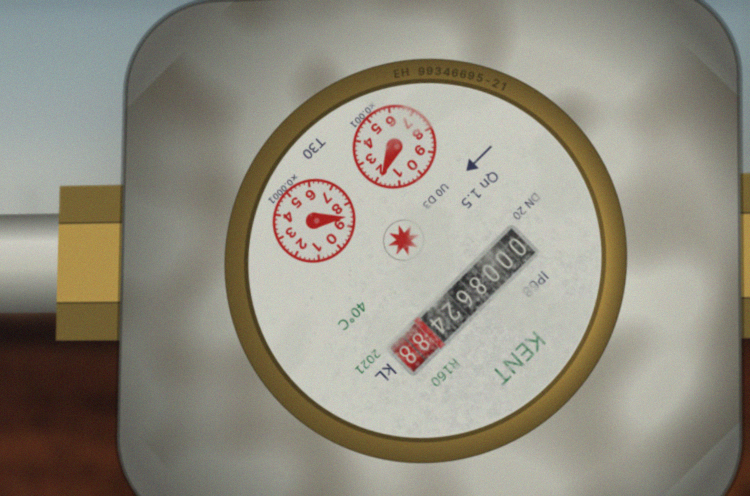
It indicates 8624.8818,kL
